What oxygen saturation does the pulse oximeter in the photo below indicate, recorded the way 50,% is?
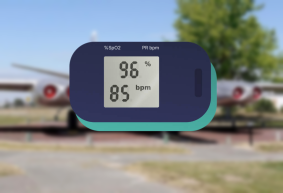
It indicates 96,%
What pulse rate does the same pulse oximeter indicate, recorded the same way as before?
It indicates 85,bpm
